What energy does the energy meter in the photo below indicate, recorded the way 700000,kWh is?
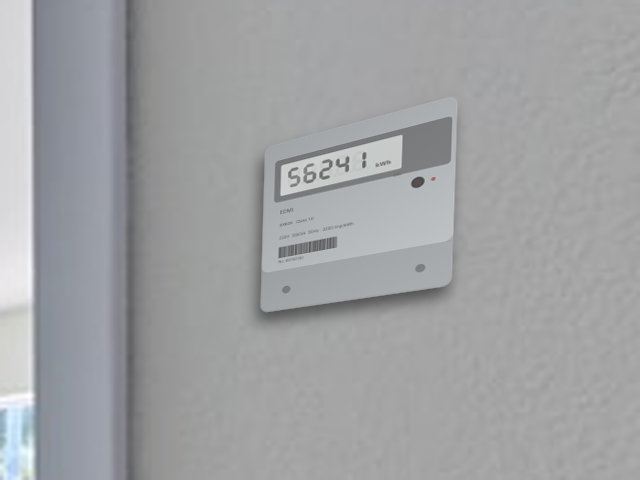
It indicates 56241,kWh
